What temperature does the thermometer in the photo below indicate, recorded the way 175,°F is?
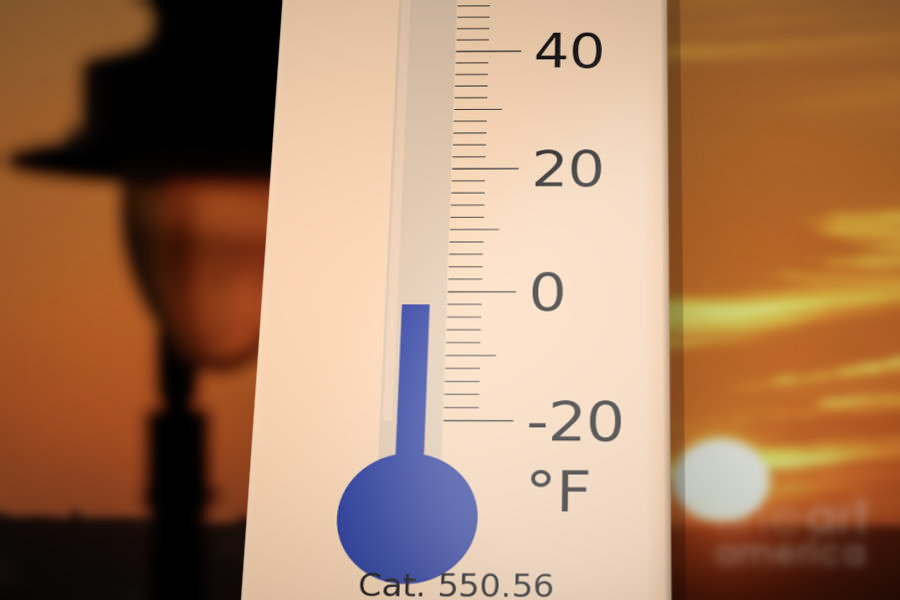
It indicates -2,°F
